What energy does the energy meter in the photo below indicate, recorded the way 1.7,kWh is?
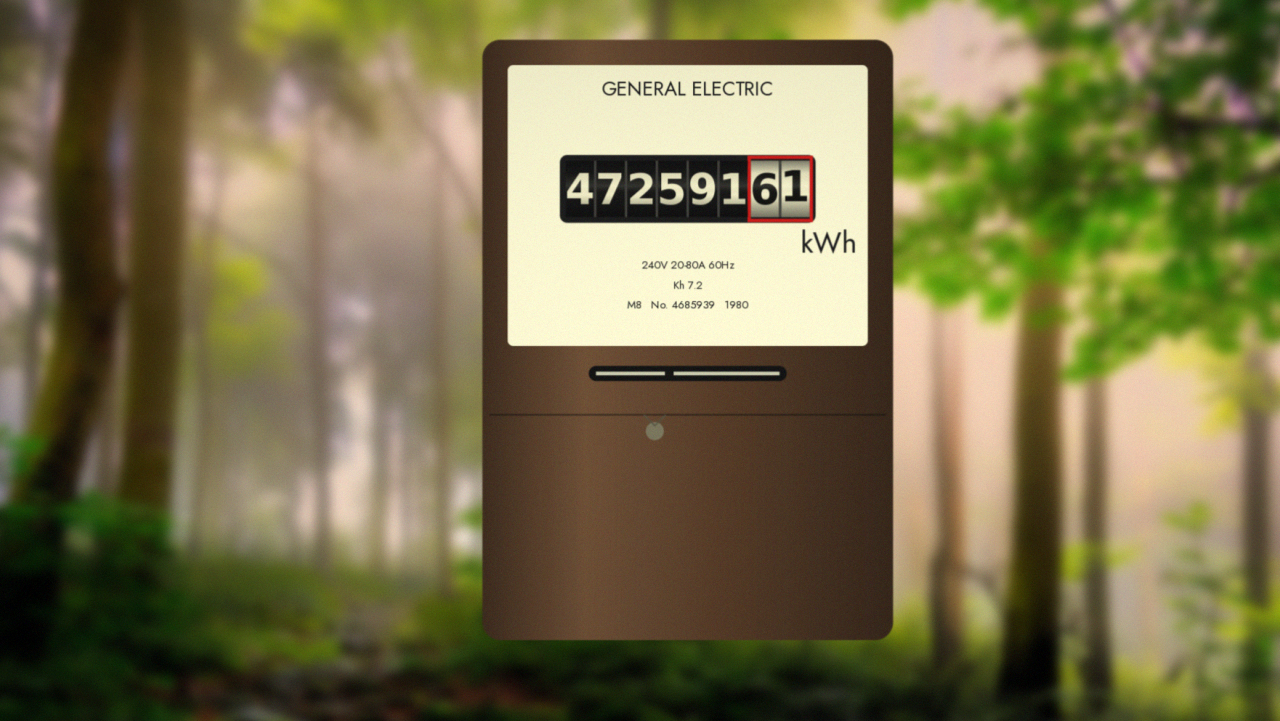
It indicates 472591.61,kWh
